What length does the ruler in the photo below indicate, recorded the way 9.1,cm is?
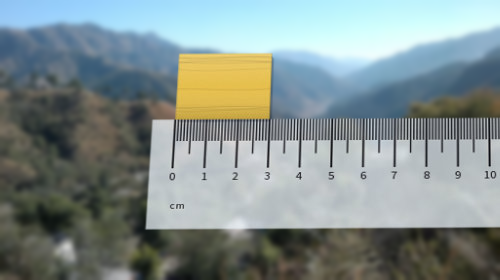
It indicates 3,cm
